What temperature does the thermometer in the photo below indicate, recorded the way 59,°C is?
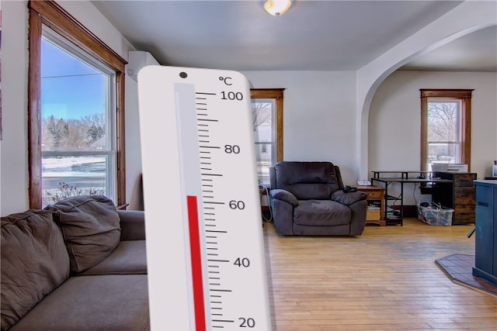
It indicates 62,°C
